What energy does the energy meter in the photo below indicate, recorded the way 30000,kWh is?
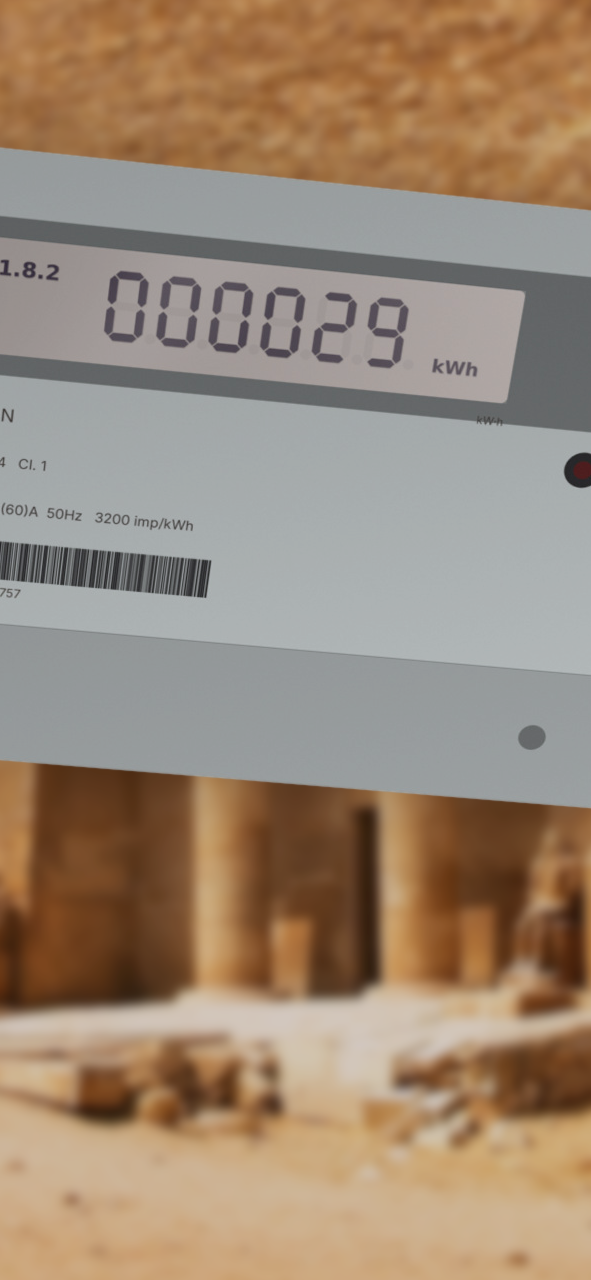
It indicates 29,kWh
